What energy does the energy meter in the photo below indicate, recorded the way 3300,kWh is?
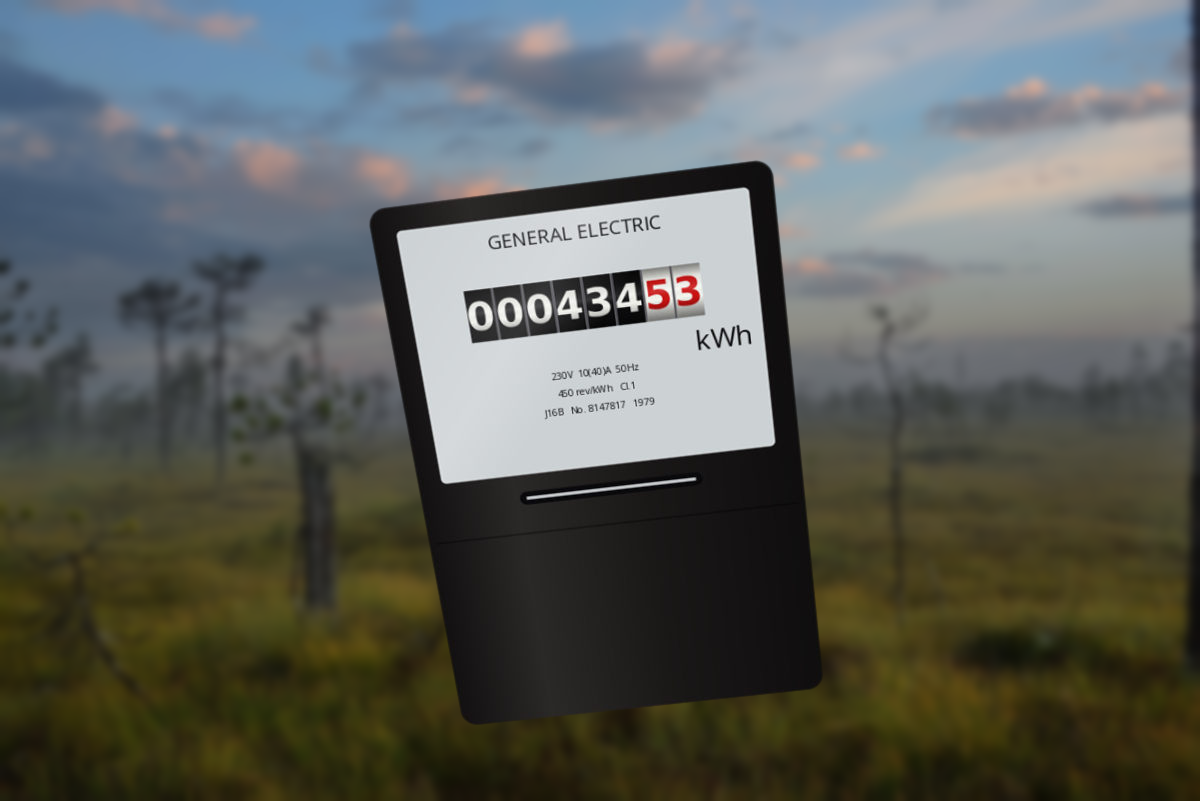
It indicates 434.53,kWh
